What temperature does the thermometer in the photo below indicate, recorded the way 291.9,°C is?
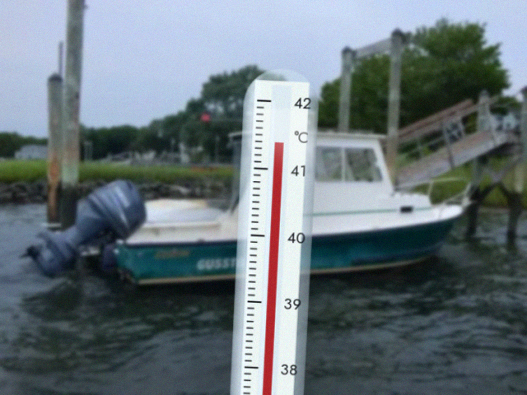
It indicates 41.4,°C
